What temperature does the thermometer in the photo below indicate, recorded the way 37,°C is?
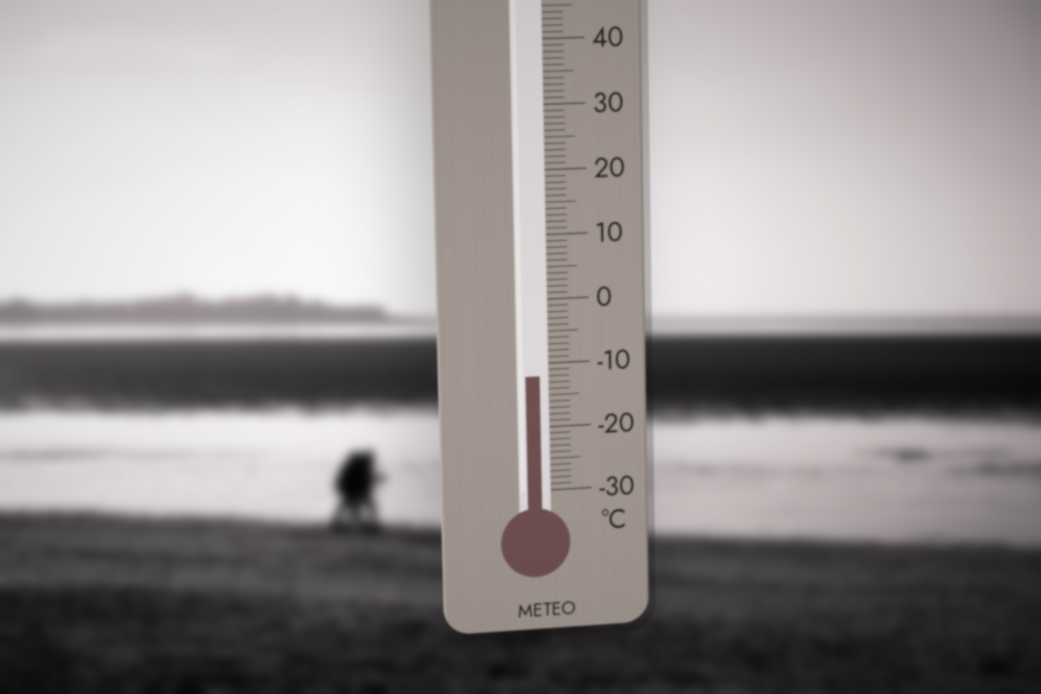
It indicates -12,°C
